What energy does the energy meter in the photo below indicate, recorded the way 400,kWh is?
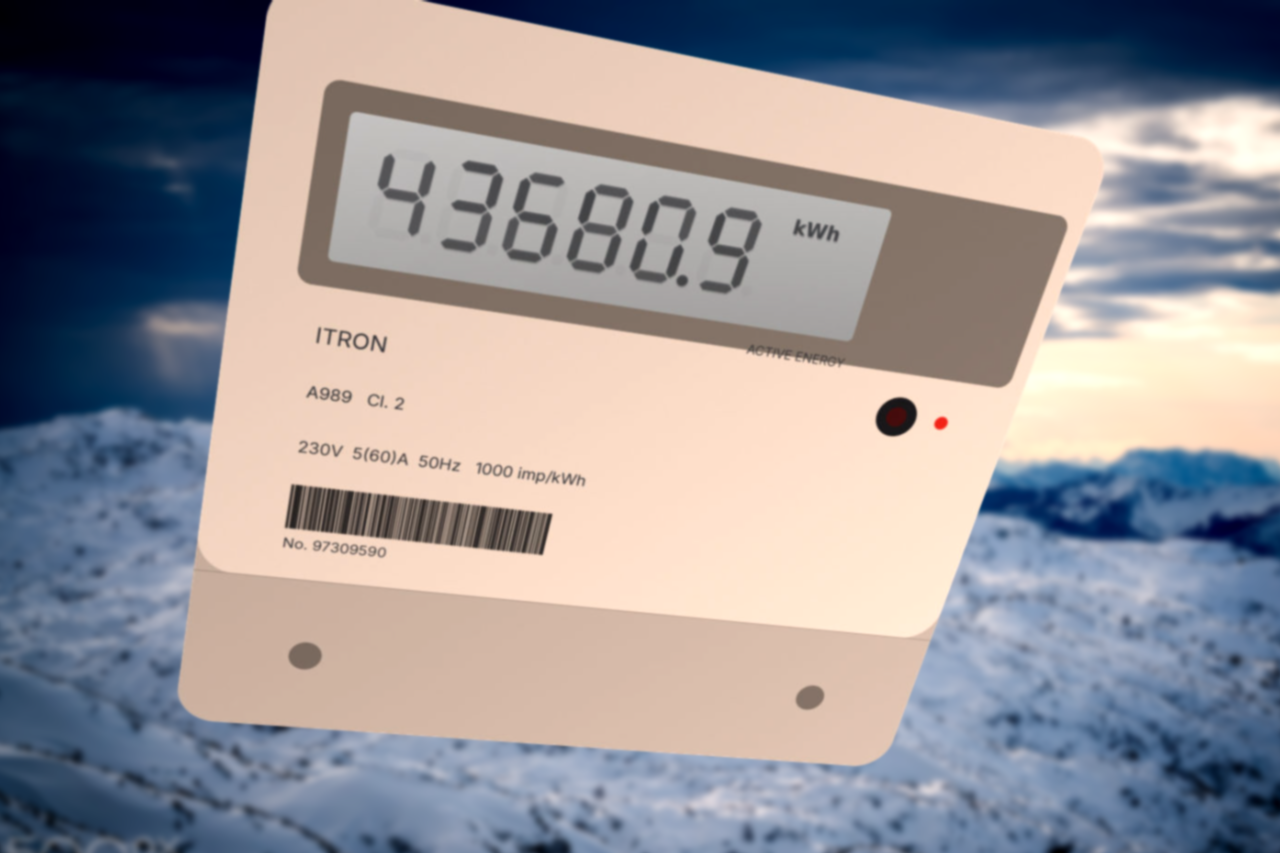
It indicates 43680.9,kWh
